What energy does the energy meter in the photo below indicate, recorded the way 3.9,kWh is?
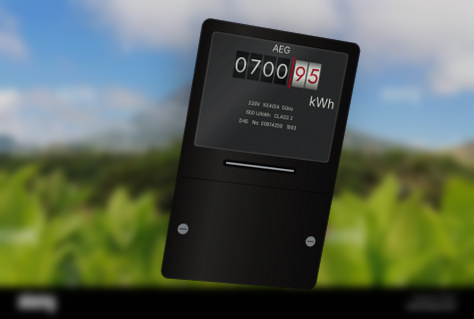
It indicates 700.95,kWh
